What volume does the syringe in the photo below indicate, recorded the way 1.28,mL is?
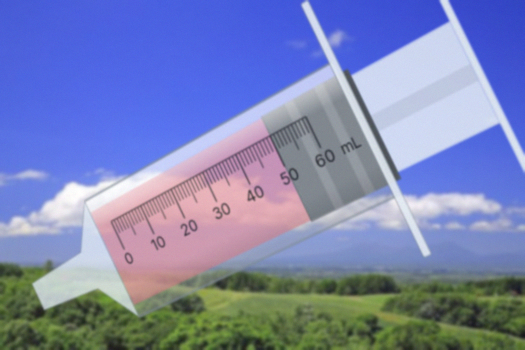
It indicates 50,mL
